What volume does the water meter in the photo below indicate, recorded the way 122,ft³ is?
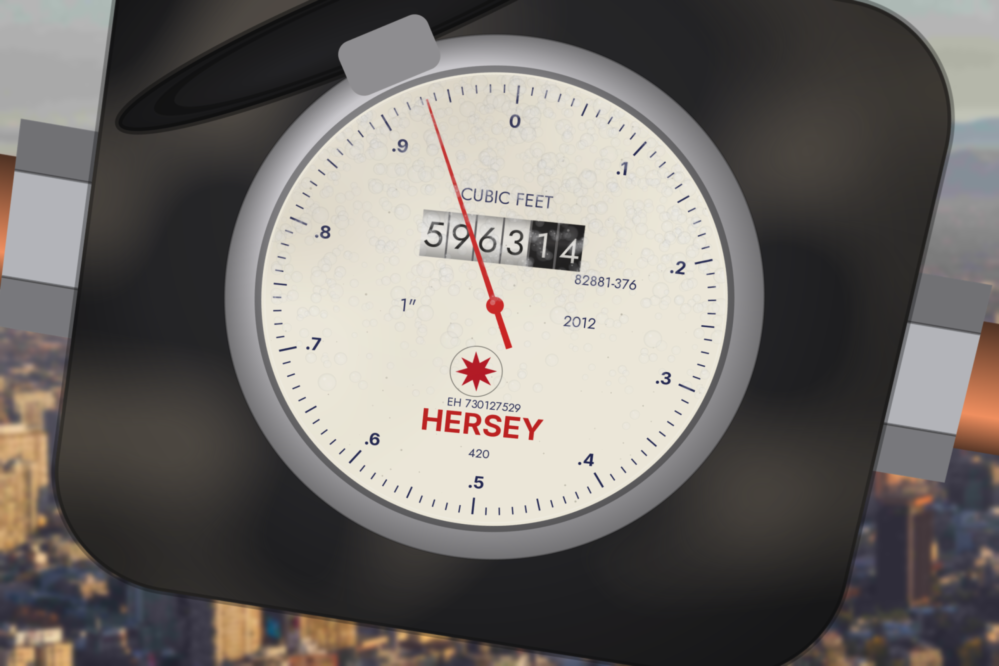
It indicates 596313.93,ft³
